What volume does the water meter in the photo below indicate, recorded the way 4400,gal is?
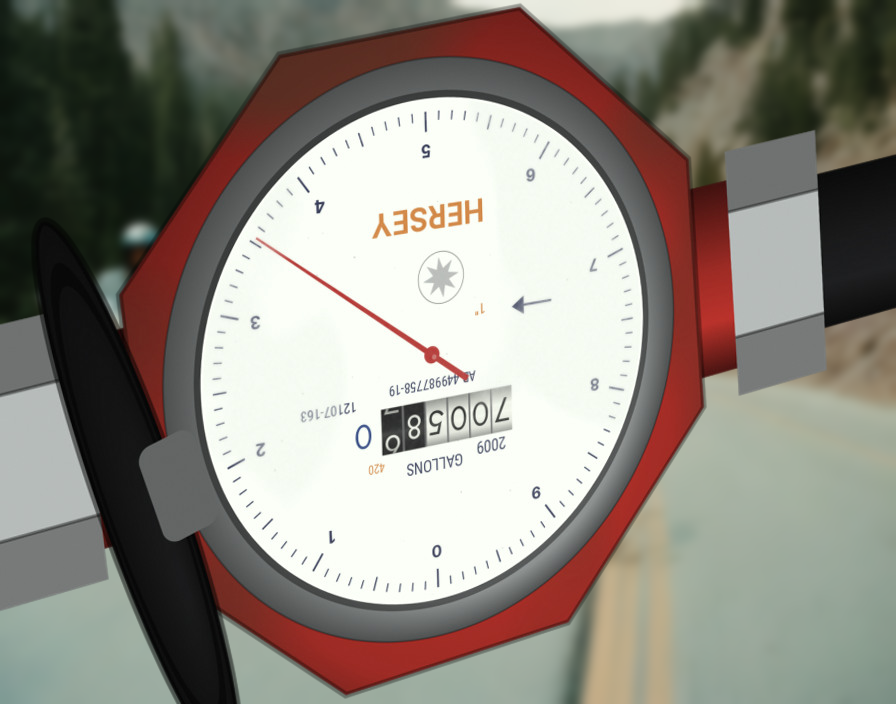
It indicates 7005863.5,gal
